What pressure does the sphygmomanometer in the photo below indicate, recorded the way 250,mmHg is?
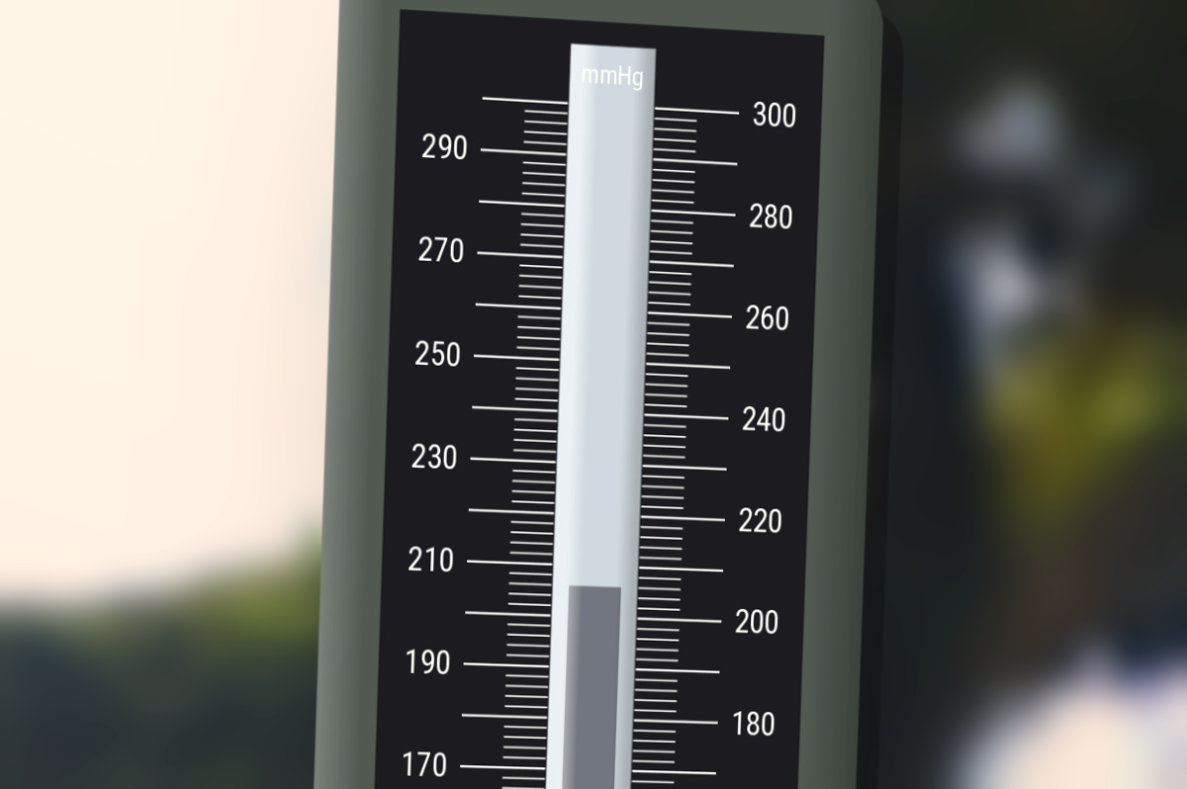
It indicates 206,mmHg
